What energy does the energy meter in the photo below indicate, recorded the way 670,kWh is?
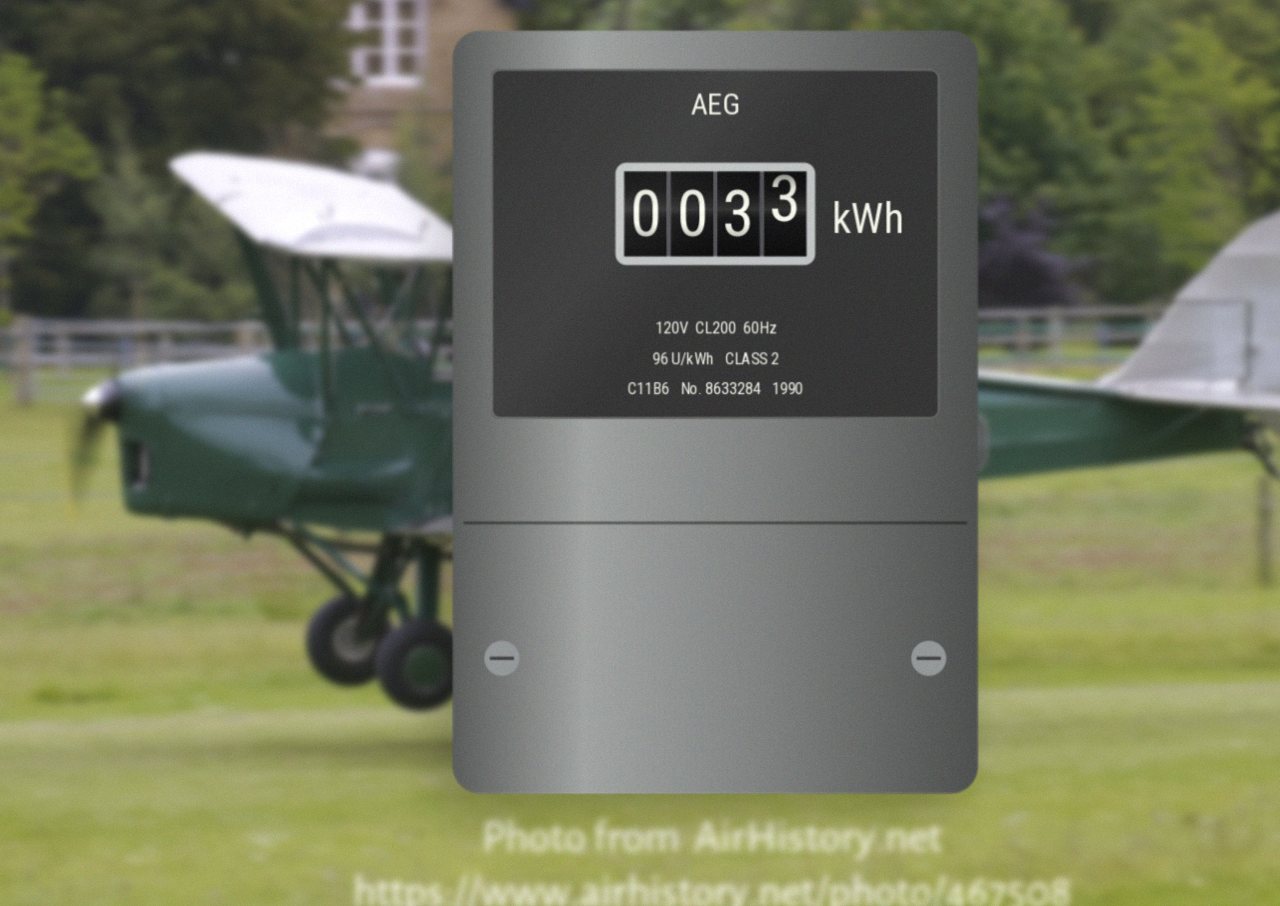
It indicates 33,kWh
